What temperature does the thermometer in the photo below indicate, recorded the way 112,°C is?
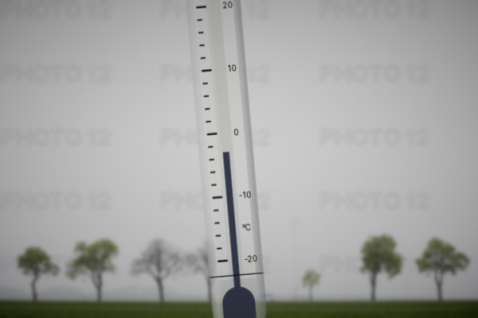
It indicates -3,°C
